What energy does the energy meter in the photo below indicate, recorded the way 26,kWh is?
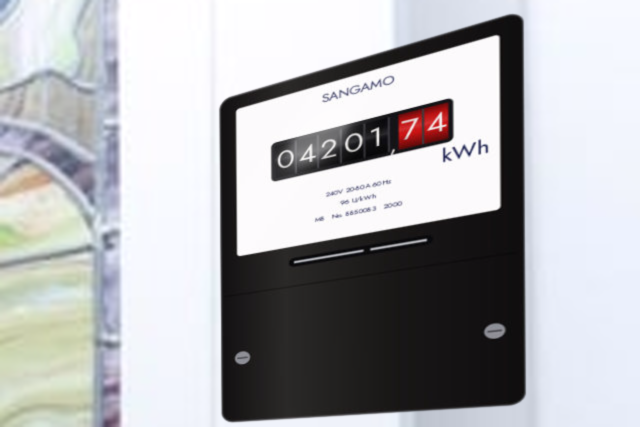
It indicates 4201.74,kWh
